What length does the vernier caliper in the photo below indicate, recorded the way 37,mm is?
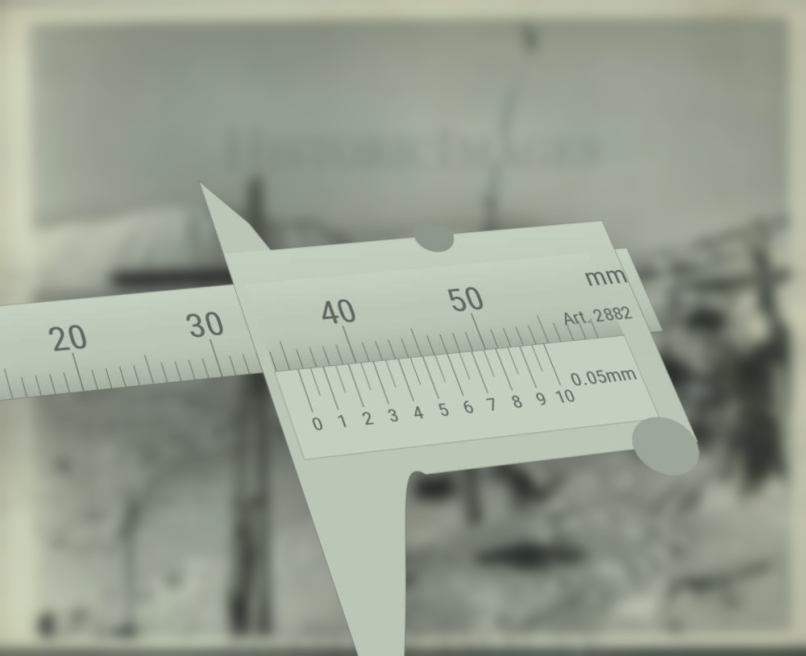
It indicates 35.6,mm
